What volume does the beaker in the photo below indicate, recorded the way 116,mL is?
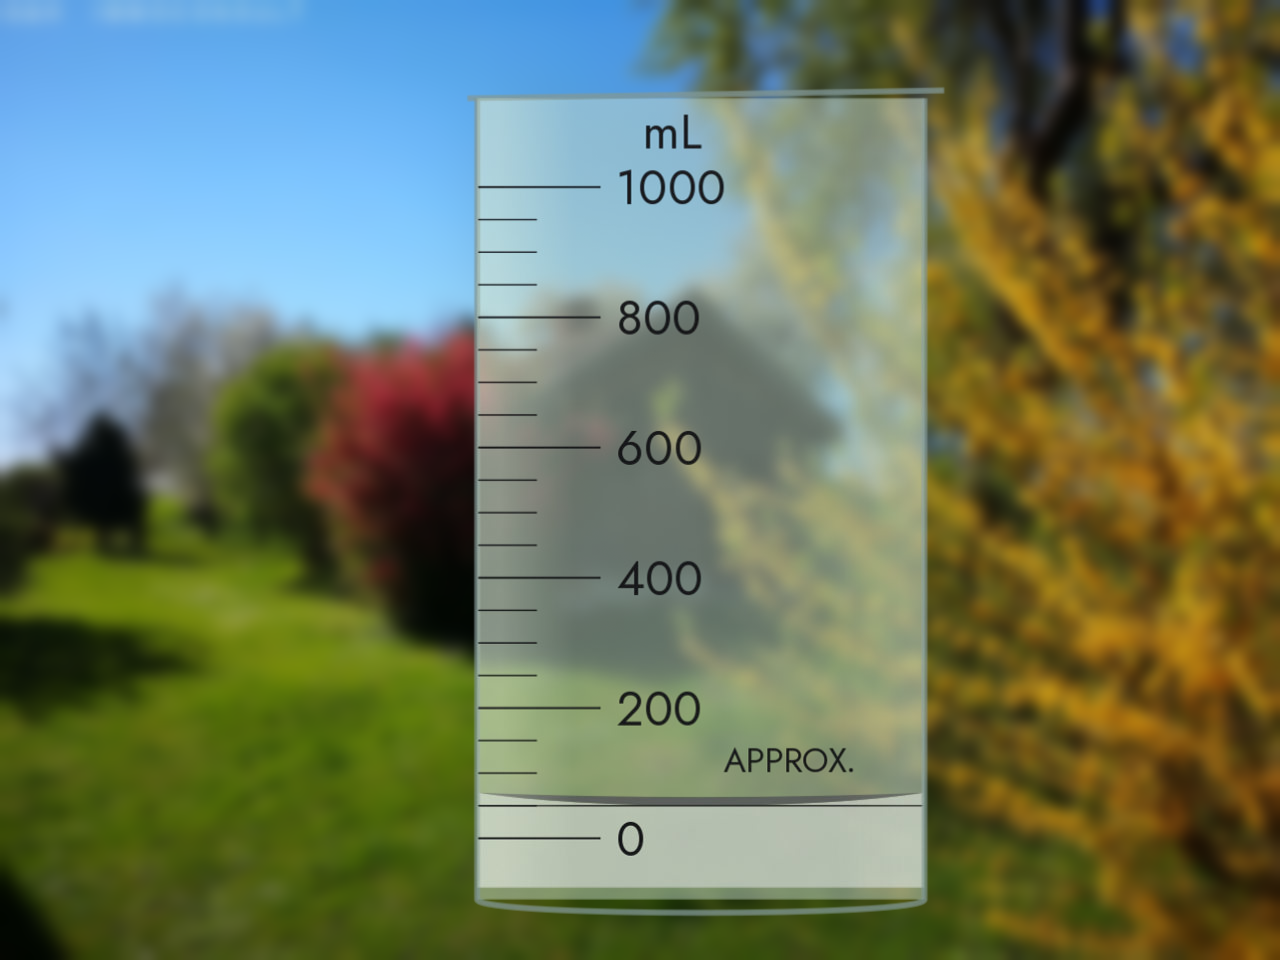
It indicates 50,mL
